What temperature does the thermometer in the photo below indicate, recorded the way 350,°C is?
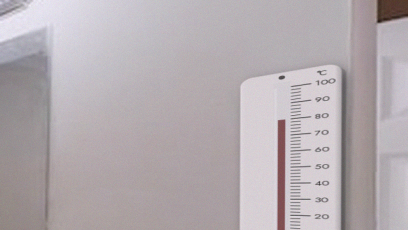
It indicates 80,°C
